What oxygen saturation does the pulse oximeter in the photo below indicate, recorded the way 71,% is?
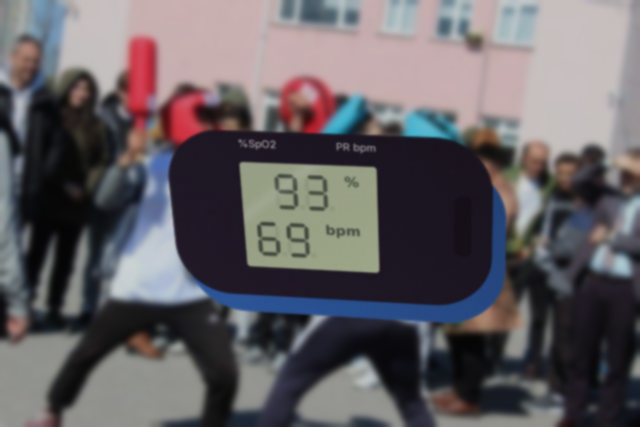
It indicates 93,%
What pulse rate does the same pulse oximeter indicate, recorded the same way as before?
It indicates 69,bpm
